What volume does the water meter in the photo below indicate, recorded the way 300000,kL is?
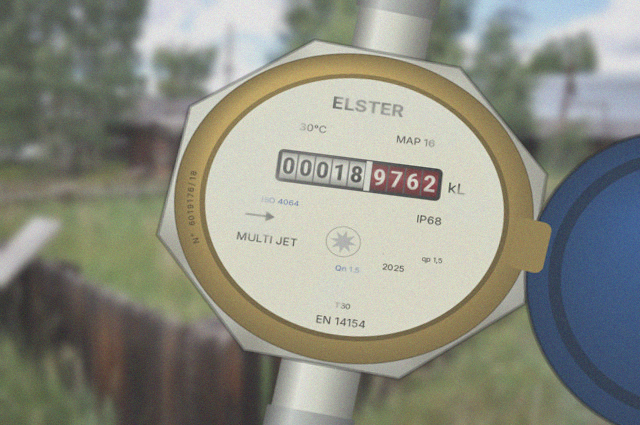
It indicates 18.9762,kL
